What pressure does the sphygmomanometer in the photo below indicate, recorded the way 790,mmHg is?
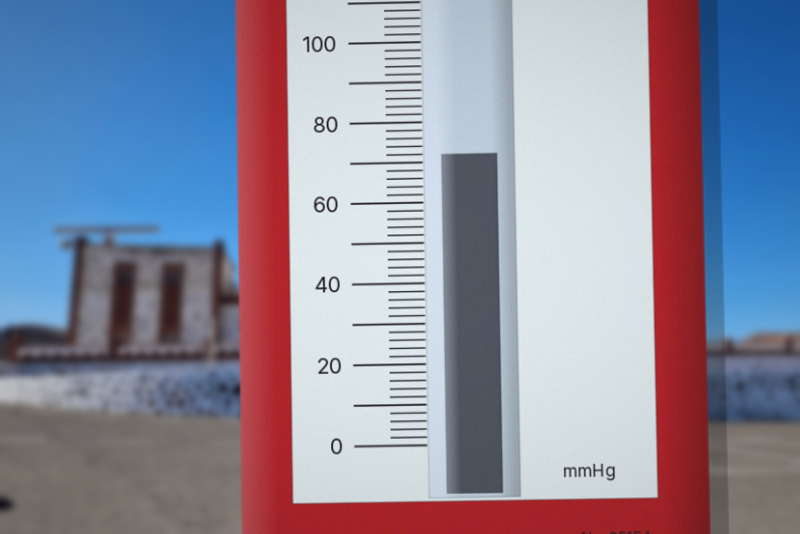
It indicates 72,mmHg
